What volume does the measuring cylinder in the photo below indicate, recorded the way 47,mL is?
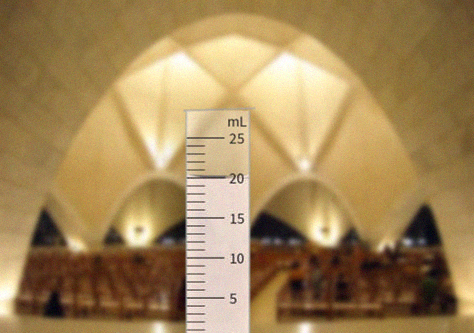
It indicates 20,mL
